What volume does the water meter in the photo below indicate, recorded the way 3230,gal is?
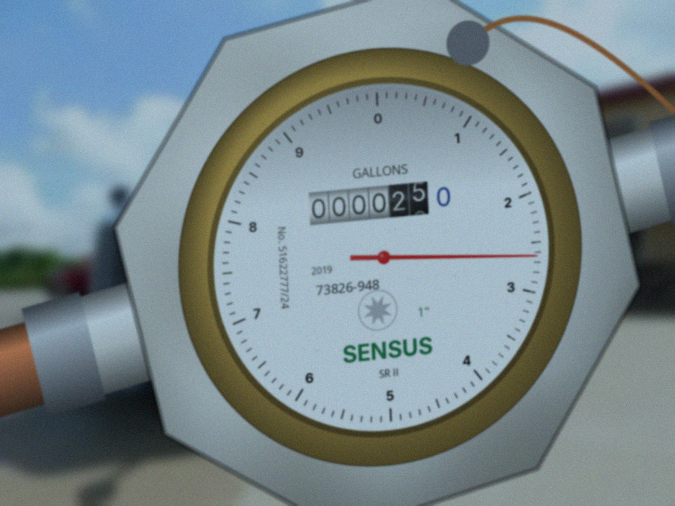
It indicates 252.6,gal
